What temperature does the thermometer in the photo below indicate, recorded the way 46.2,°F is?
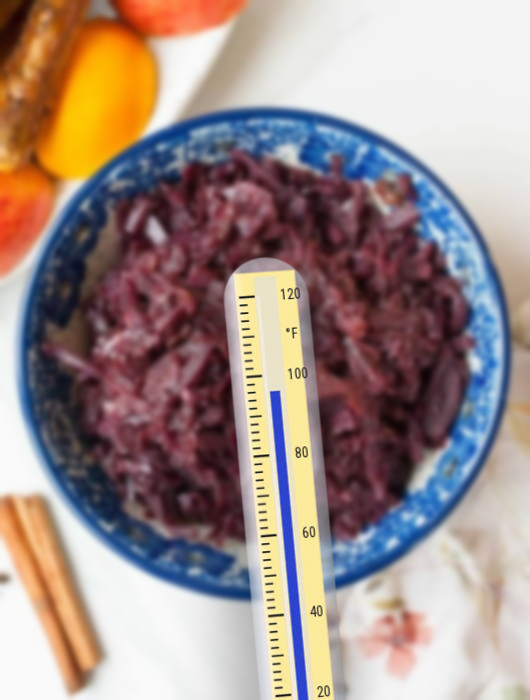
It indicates 96,°F
